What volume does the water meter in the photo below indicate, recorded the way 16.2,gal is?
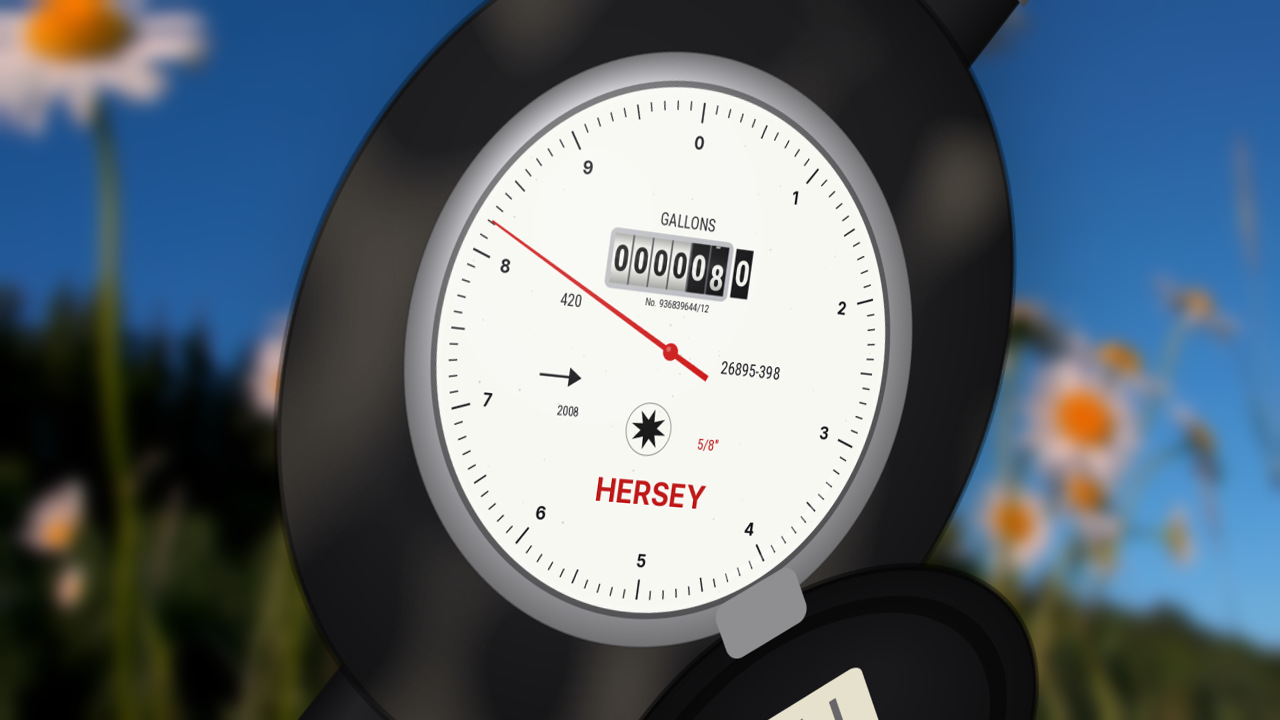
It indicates 78.2,gal
